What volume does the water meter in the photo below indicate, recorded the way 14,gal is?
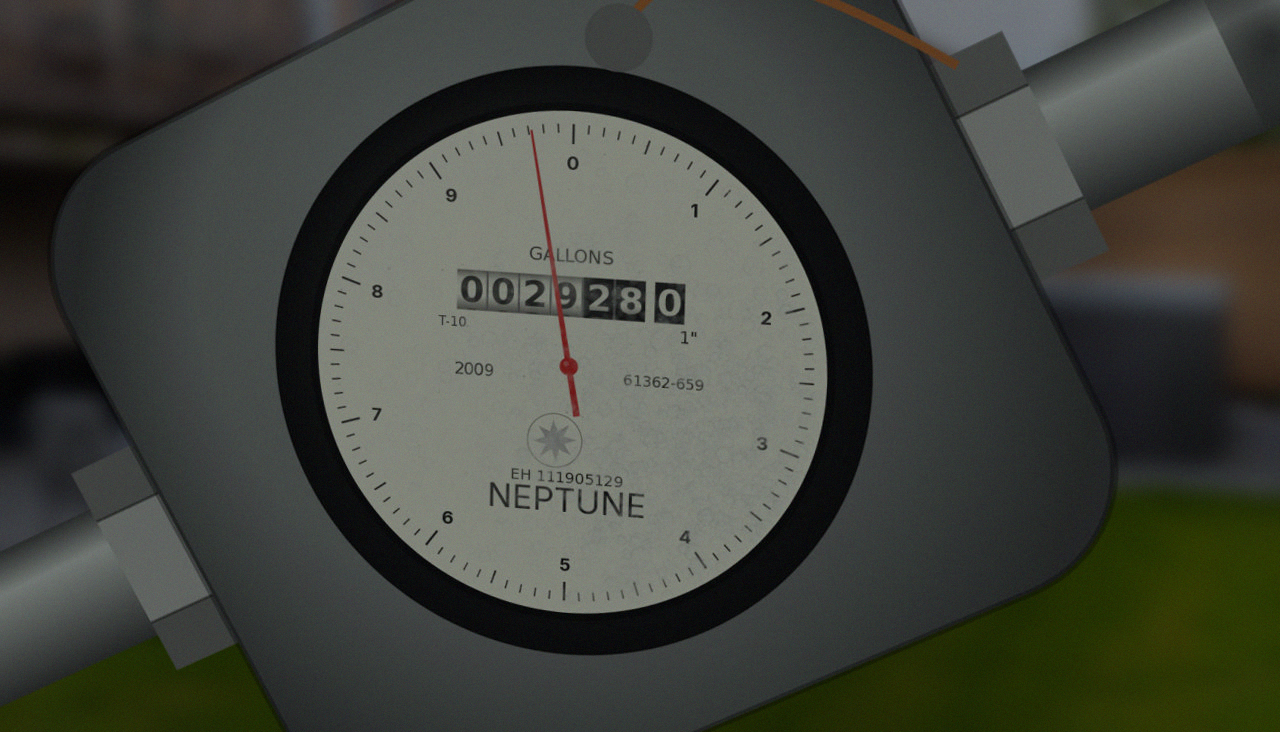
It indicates 29279.7,gal
